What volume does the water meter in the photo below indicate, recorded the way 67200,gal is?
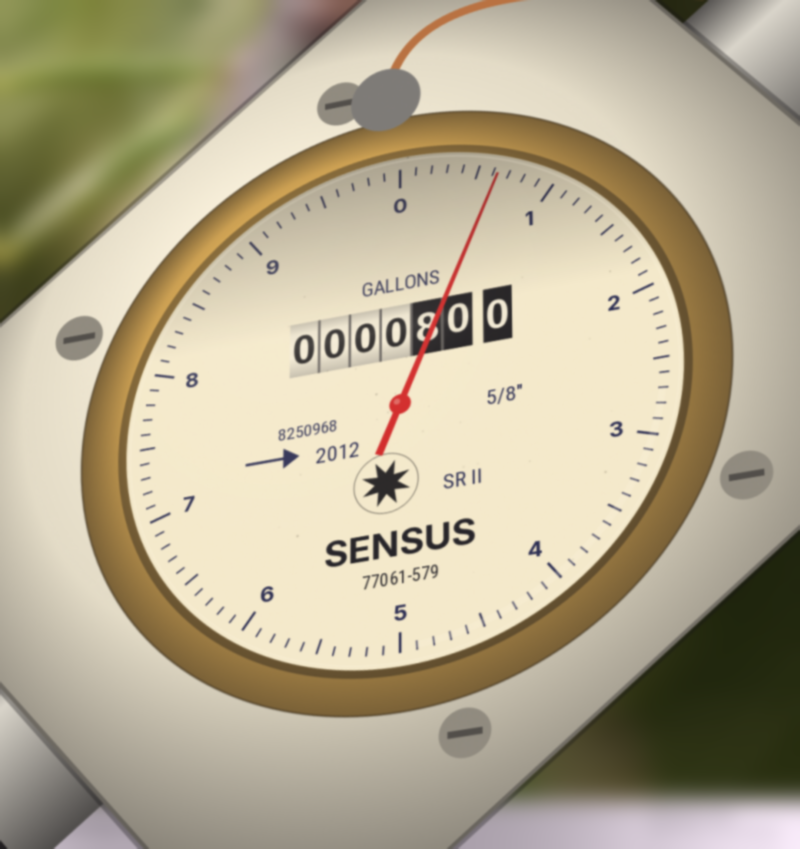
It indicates 800.6,gal
